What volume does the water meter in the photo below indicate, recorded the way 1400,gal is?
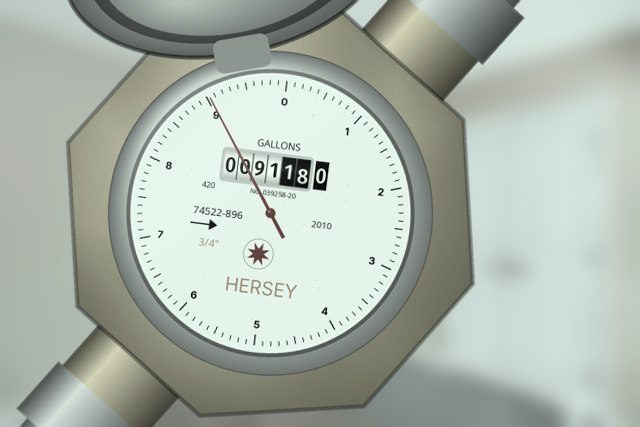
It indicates 91179.0,gal
